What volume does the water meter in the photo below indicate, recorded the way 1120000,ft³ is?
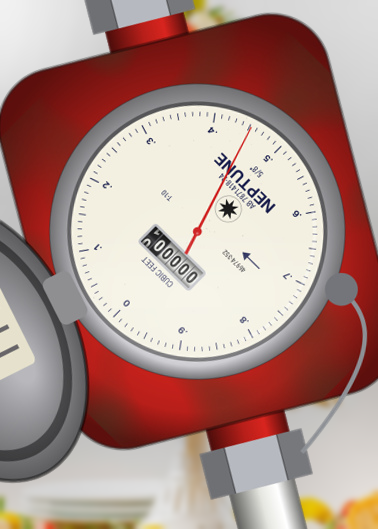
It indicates 0.45,ft³
